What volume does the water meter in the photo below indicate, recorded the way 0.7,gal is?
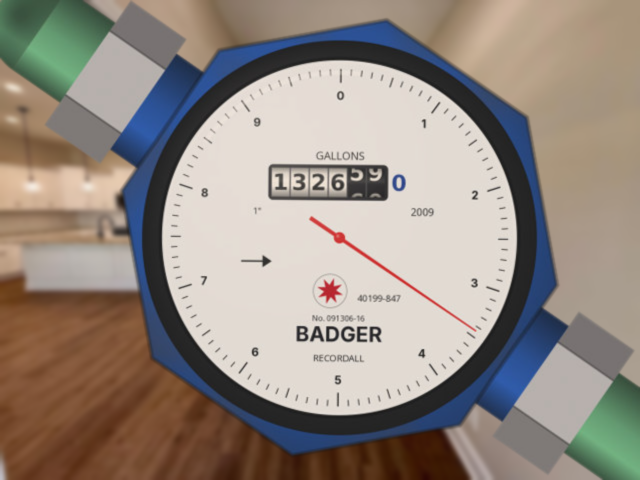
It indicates 1326593.4,gal
